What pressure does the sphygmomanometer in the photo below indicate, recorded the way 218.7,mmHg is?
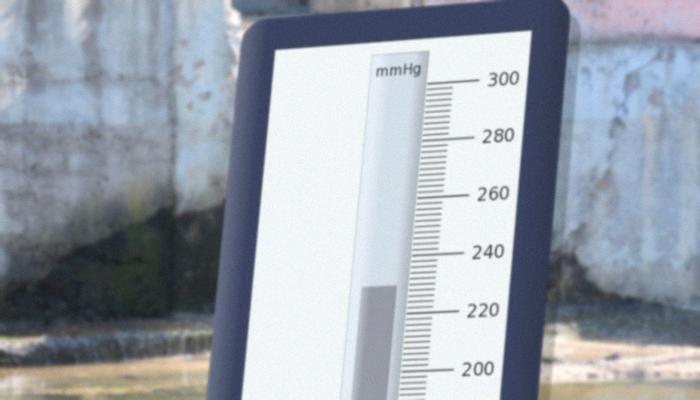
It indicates 230,mmHg
